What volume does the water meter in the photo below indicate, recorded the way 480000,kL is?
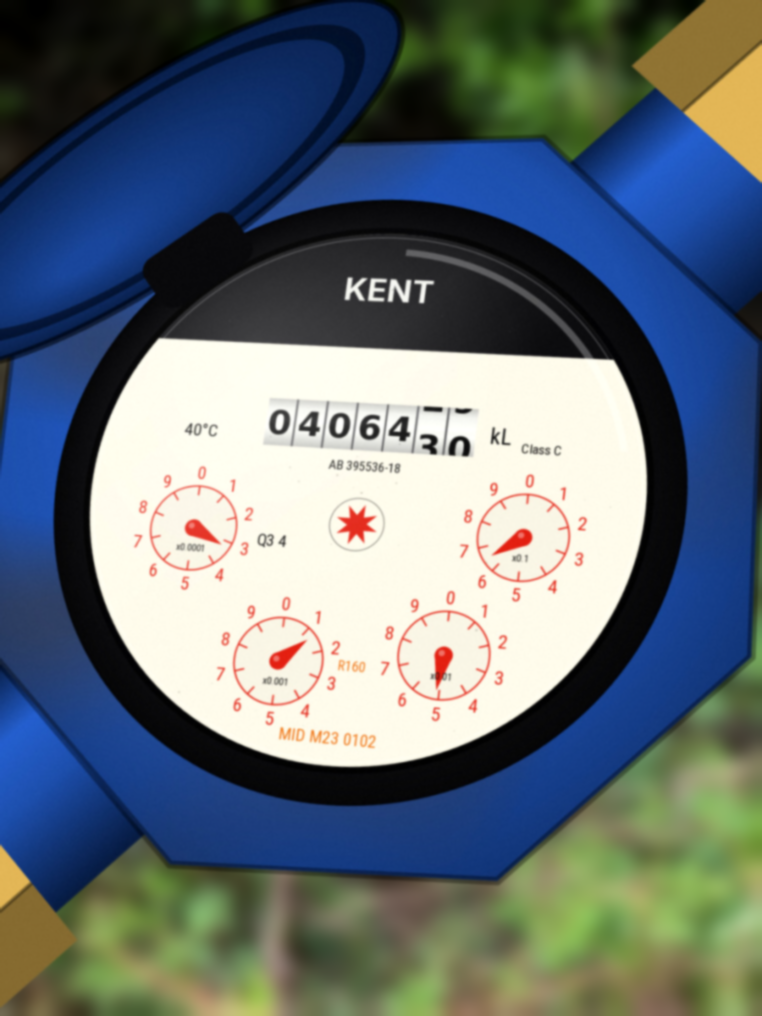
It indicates 406429.6513,kL
